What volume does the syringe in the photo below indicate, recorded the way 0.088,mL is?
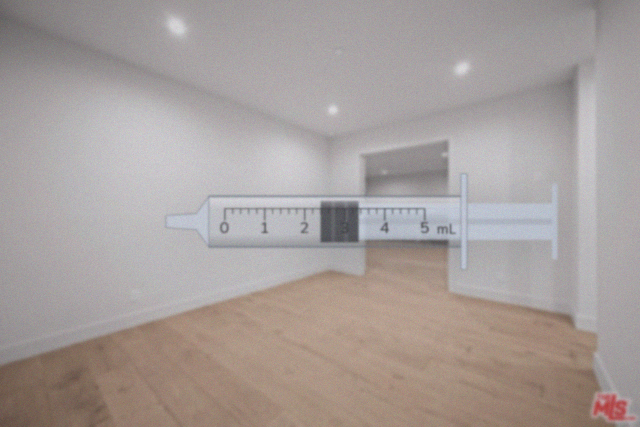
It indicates 2.4,mL
